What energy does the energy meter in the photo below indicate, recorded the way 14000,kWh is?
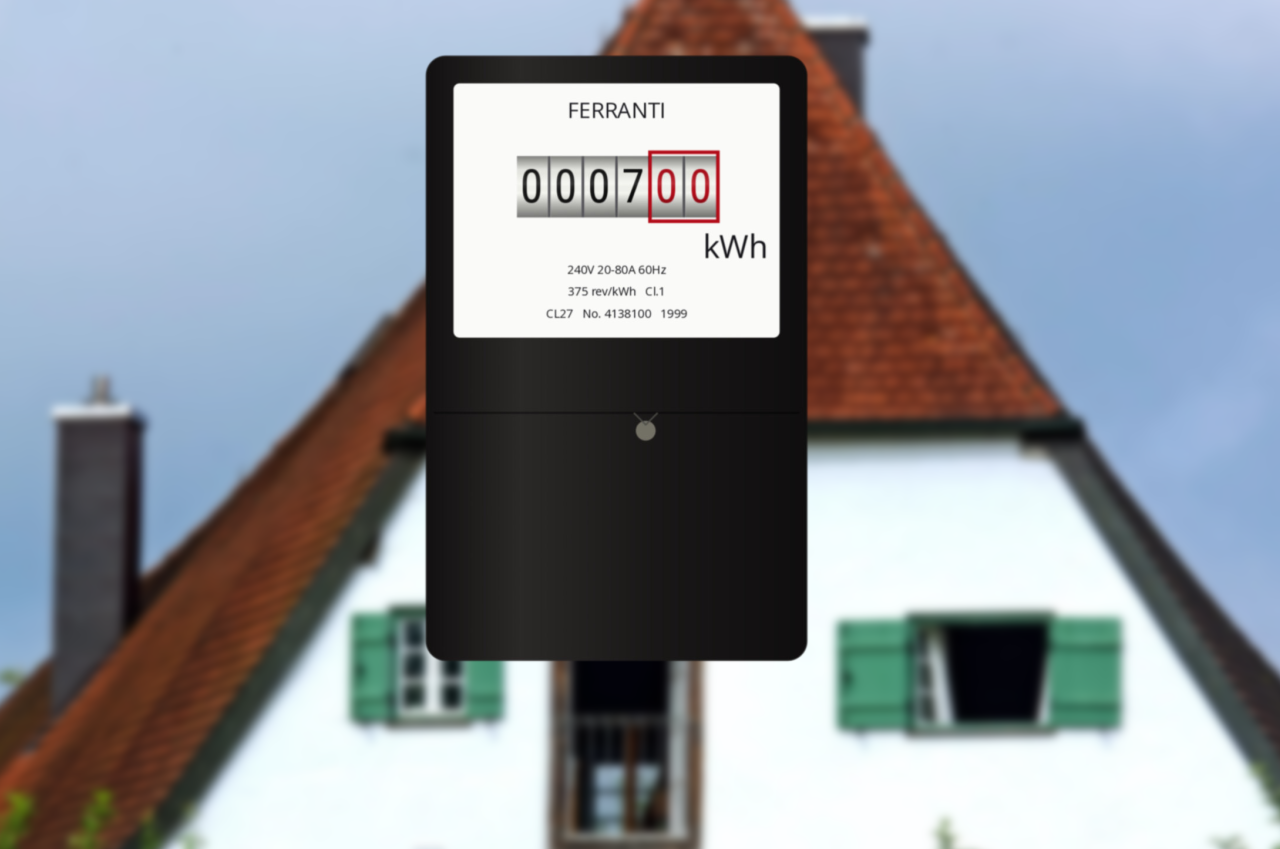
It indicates 7.00,kWh
